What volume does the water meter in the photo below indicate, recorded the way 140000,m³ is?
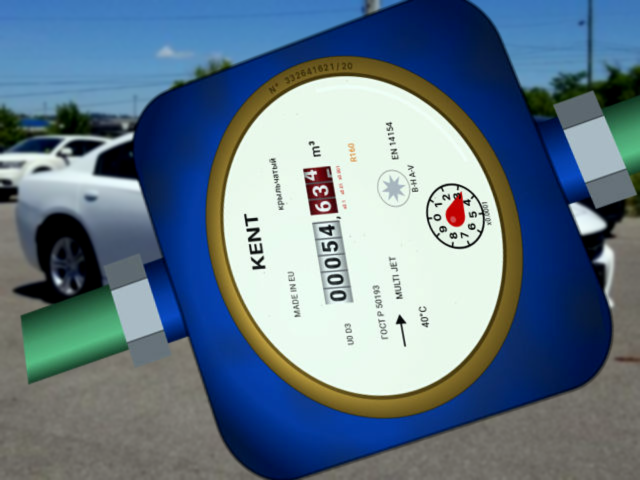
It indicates 54.6343,m³
